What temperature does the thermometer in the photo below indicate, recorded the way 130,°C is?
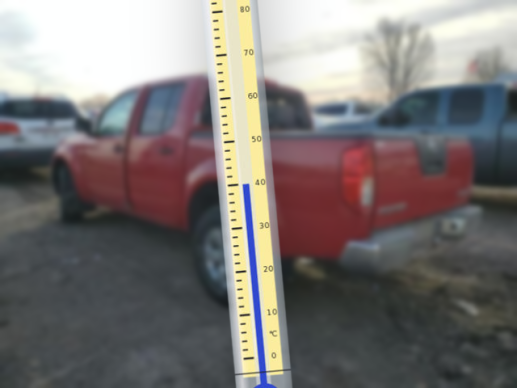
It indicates 40,°C
